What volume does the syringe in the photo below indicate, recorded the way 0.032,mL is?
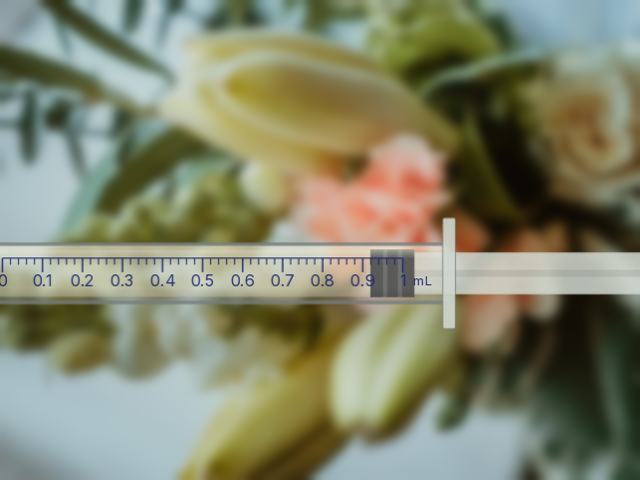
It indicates 0.92,mL
